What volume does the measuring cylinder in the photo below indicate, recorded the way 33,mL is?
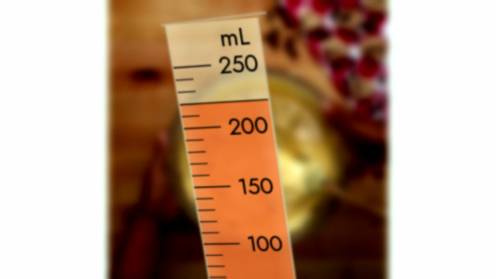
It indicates 220,mL
